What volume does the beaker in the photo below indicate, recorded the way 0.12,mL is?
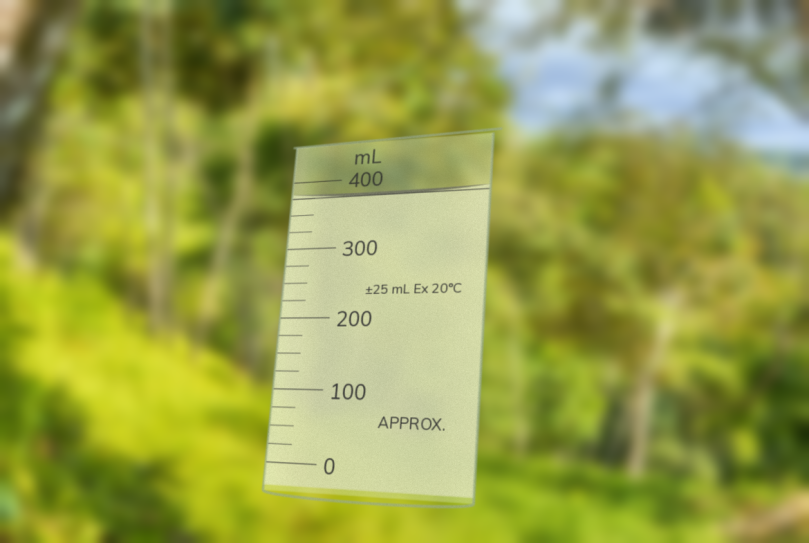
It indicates 375,mL
